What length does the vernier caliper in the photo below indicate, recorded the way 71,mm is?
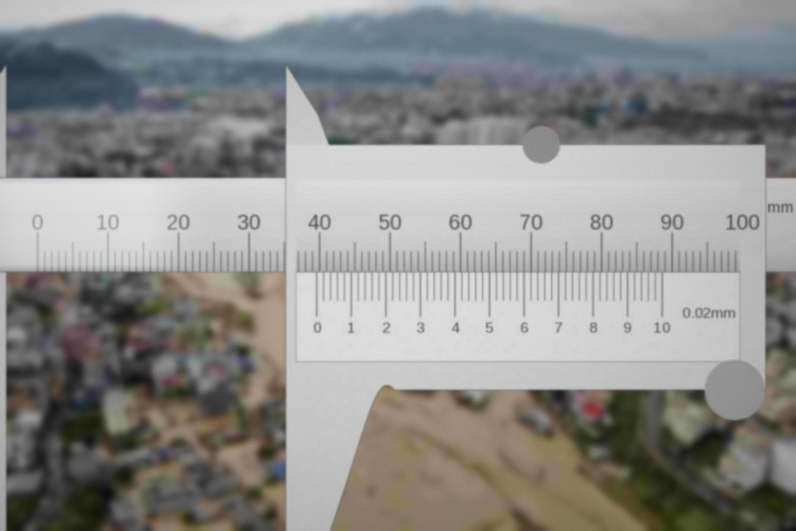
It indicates 39.6,mm
